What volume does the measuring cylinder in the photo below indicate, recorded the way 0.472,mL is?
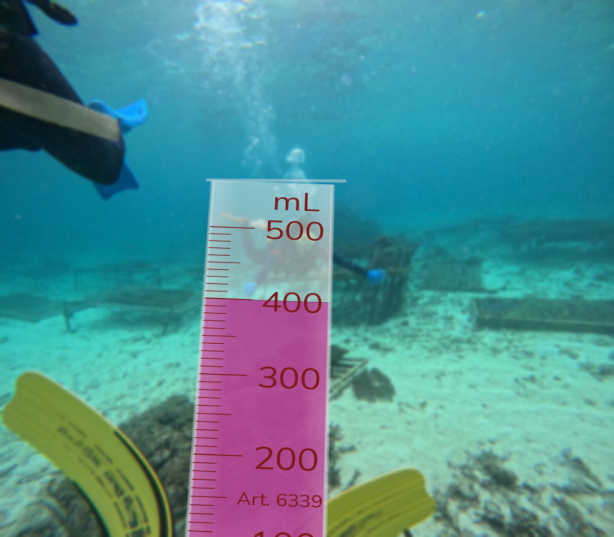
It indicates 400,mL
